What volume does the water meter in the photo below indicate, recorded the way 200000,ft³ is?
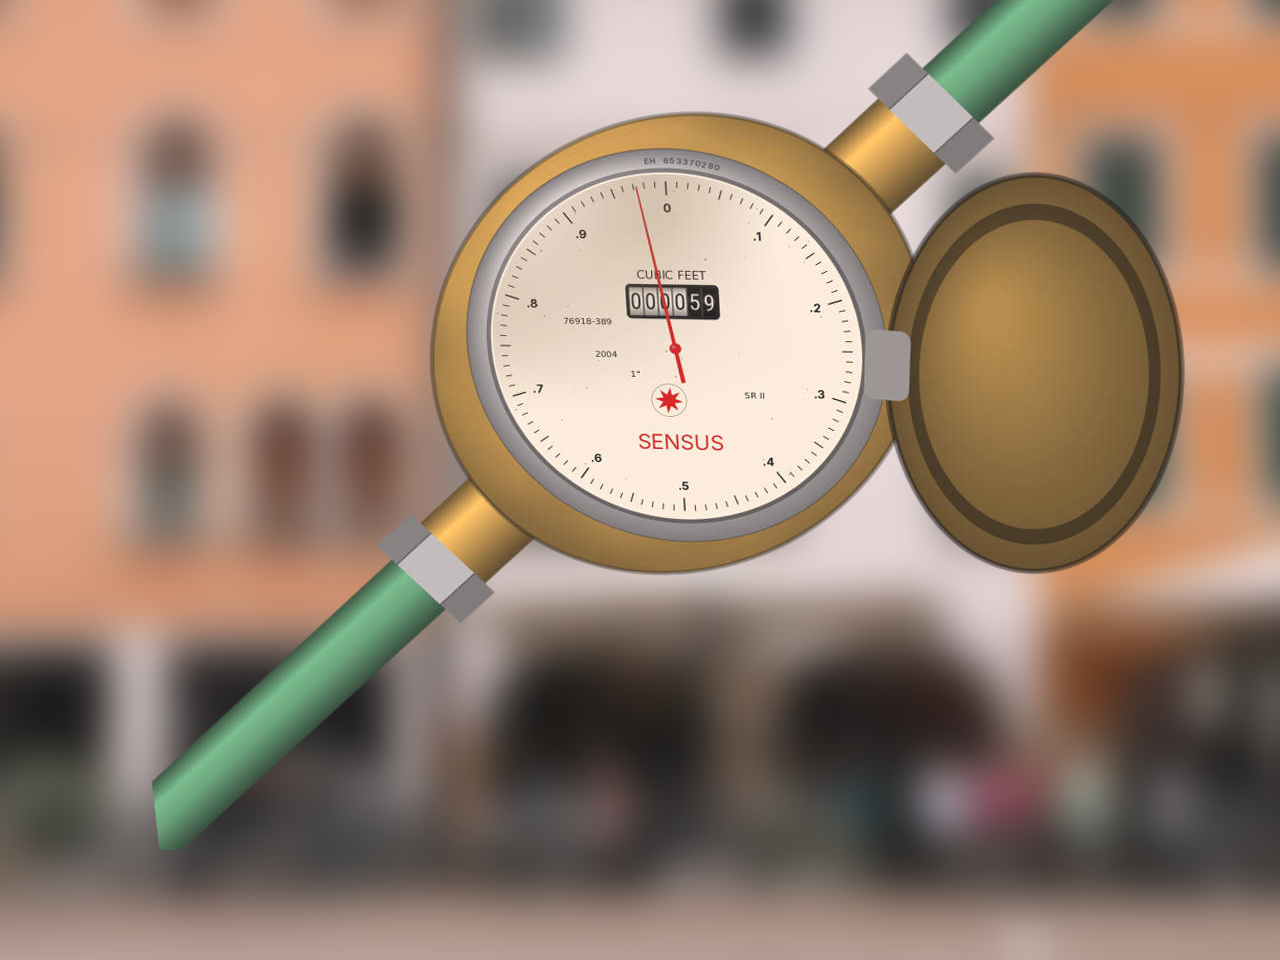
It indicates 58.97,ft³
